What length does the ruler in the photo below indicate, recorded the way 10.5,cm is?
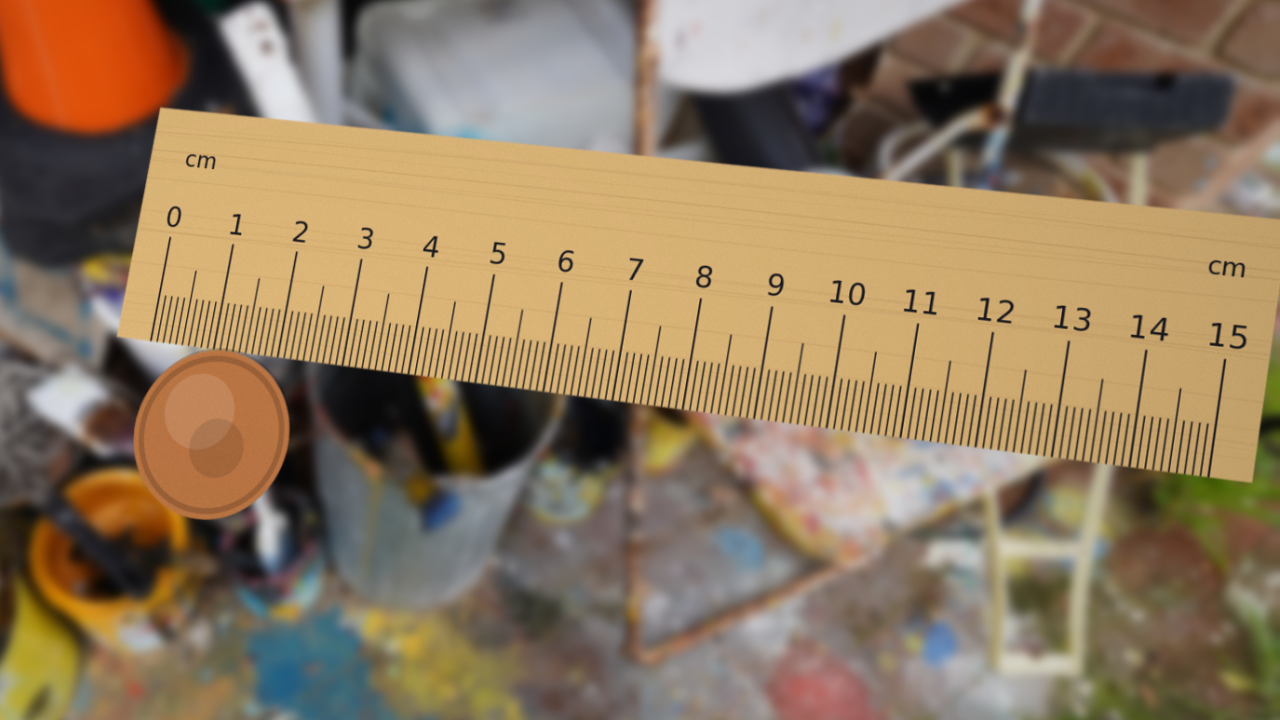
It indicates 2.4,cm
